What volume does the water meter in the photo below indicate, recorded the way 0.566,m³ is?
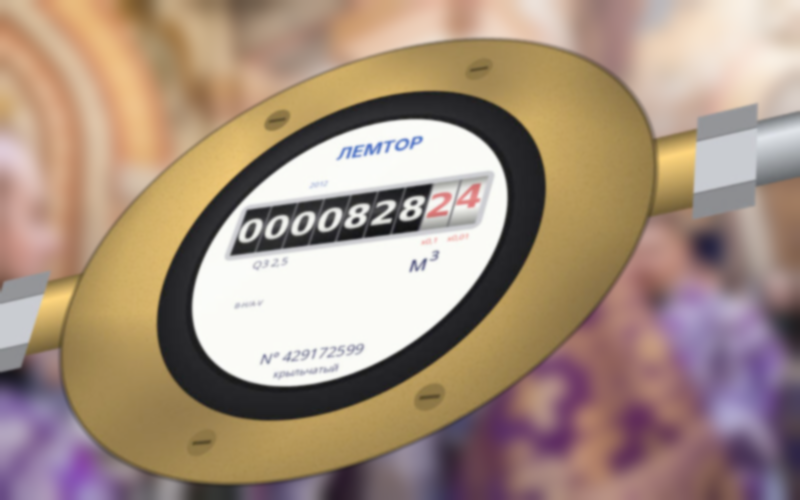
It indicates 828.24,m³
